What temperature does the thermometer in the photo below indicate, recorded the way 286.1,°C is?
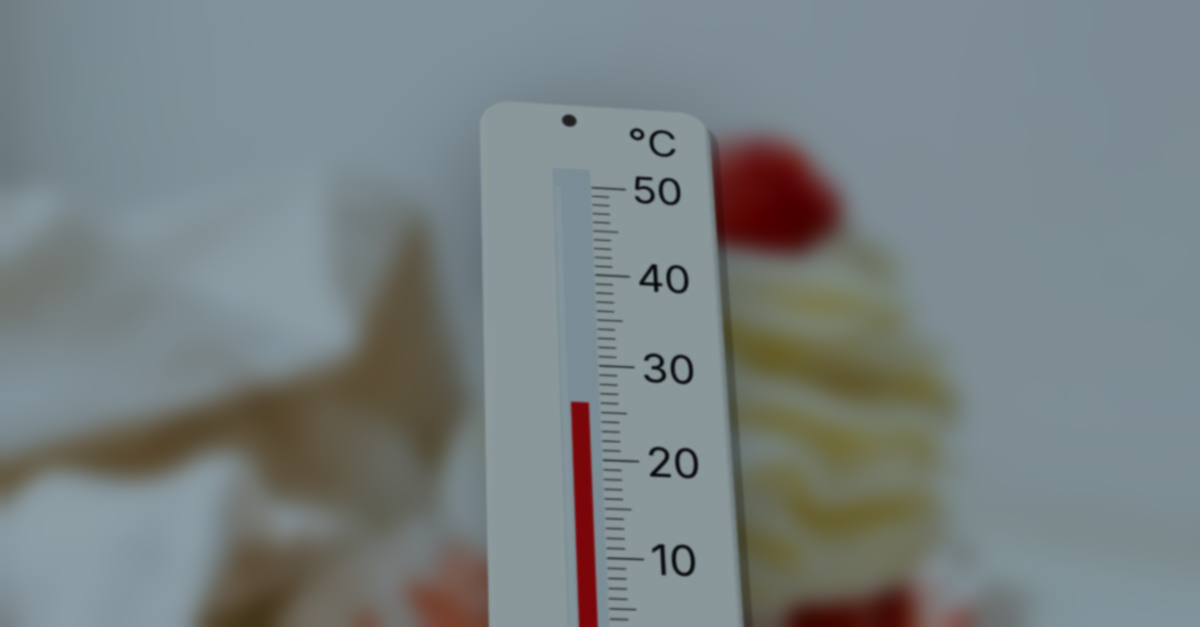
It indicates 26,°C
